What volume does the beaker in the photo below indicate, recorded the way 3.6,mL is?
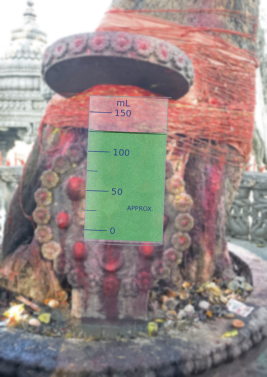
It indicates 125,mL
